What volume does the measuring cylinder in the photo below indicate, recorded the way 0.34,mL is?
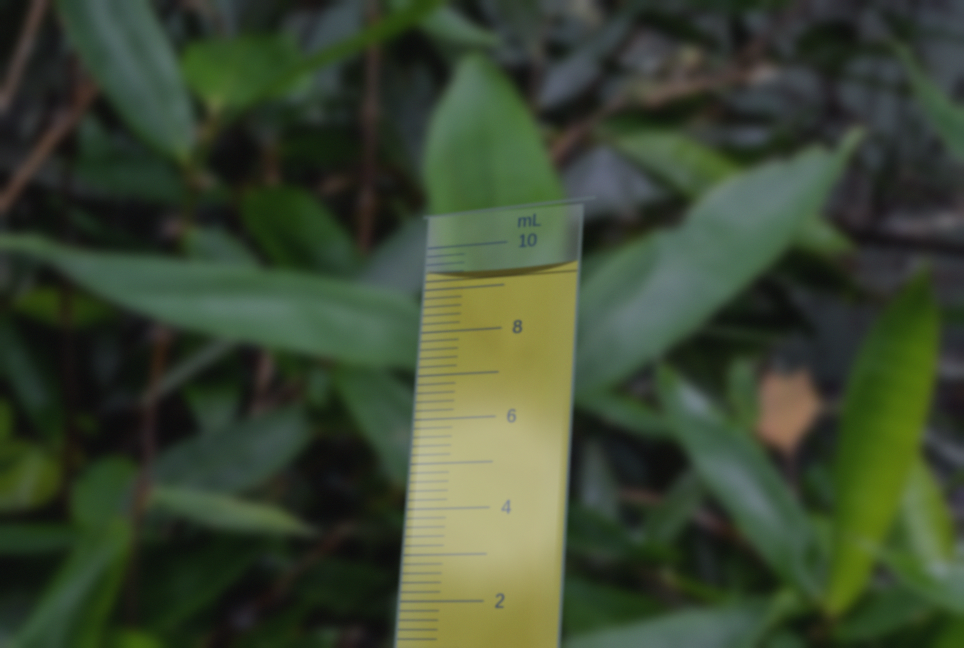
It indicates 9.2,mL
